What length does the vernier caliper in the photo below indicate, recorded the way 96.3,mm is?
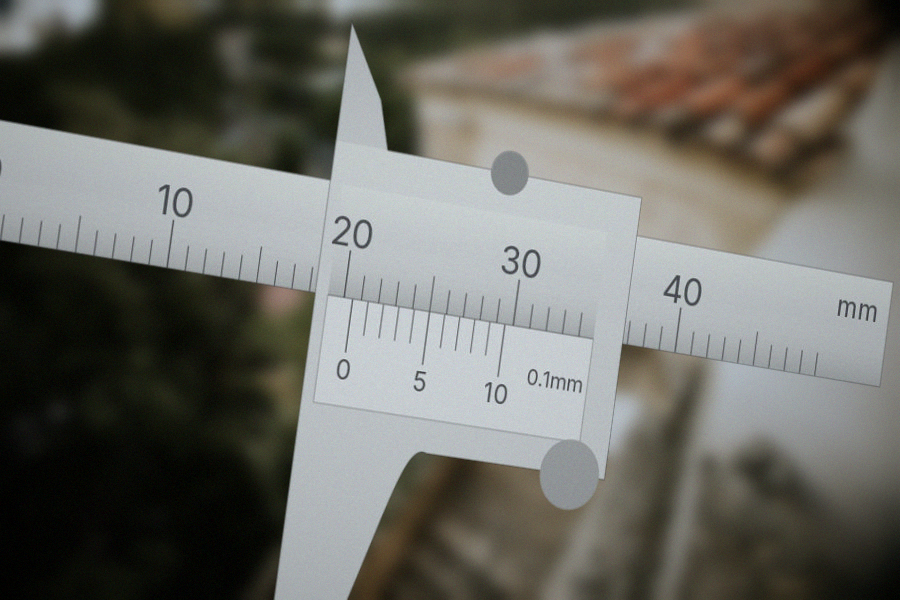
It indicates 20.5,mm
